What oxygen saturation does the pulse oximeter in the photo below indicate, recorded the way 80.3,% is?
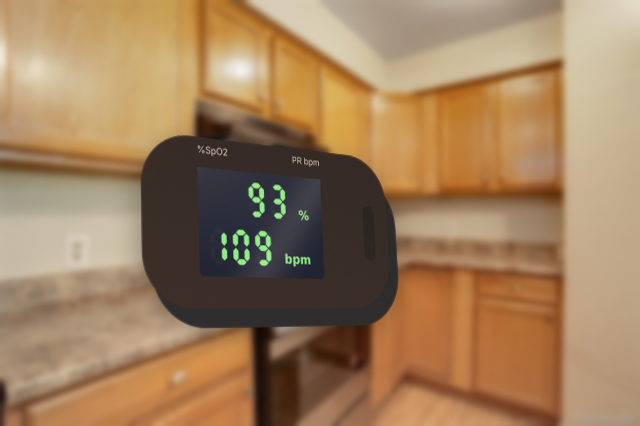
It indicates 93,%
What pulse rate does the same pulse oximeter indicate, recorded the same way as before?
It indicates 109,bpm
